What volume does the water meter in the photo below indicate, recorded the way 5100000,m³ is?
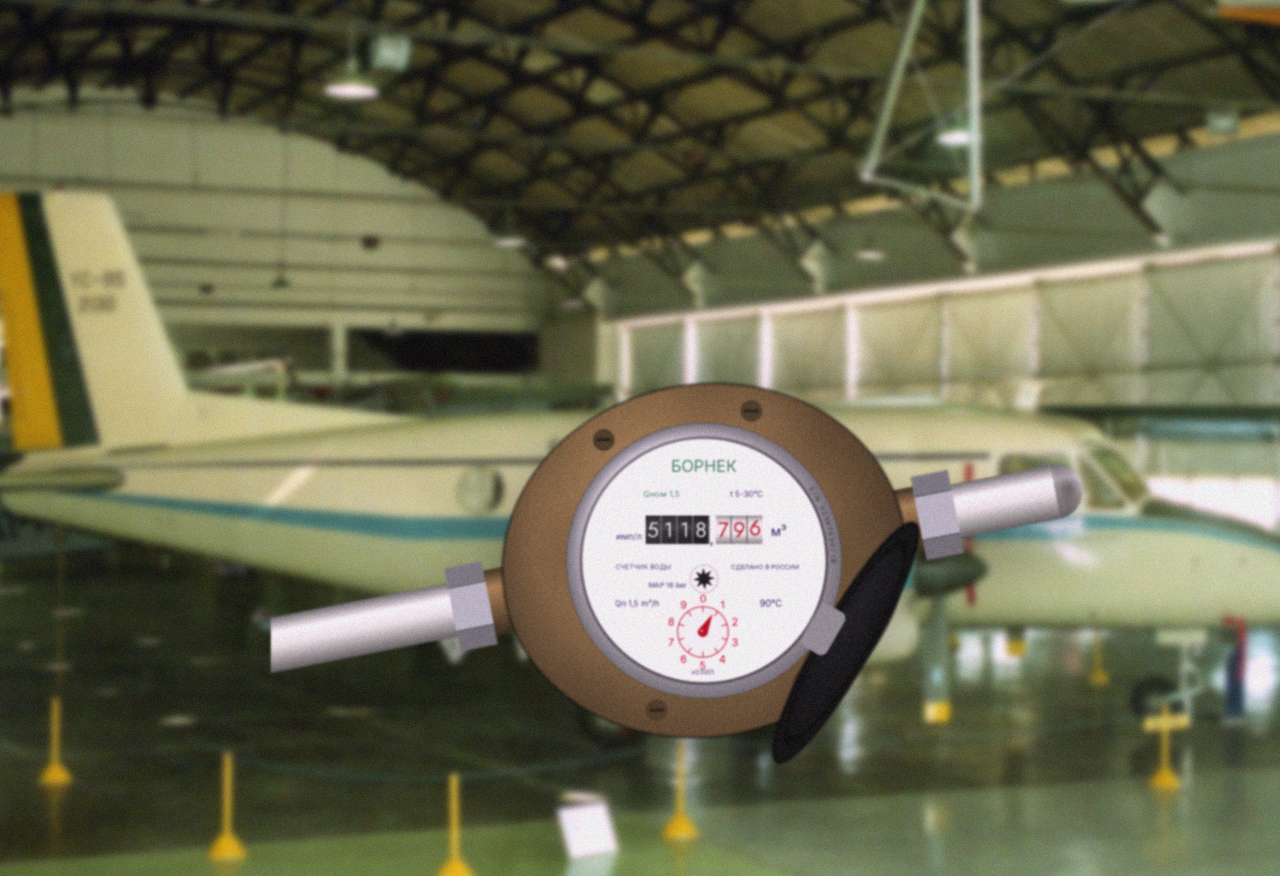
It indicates 5118.7960,m³
